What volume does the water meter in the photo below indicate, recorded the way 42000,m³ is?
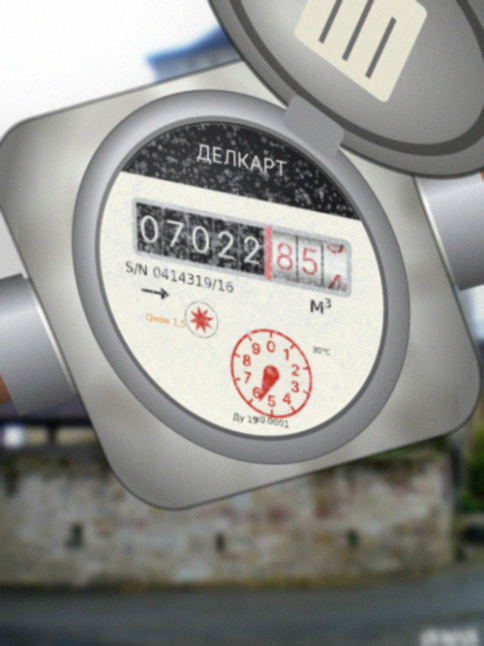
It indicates 7022.8535,m³
